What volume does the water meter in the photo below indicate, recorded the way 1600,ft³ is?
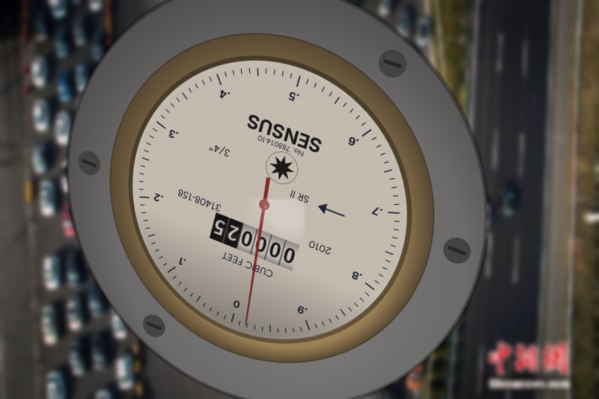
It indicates 24.98,ft³
